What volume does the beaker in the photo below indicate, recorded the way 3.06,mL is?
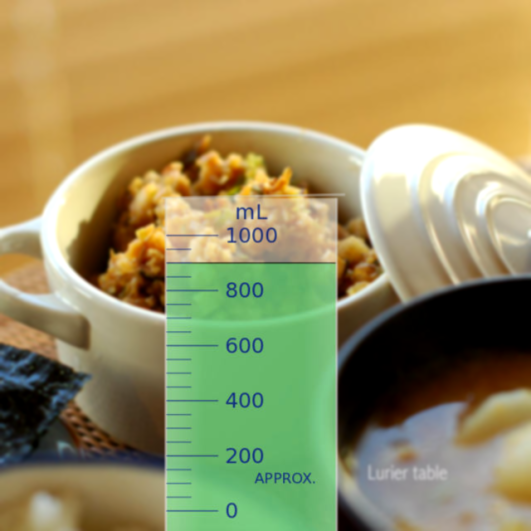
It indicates 900,mL
